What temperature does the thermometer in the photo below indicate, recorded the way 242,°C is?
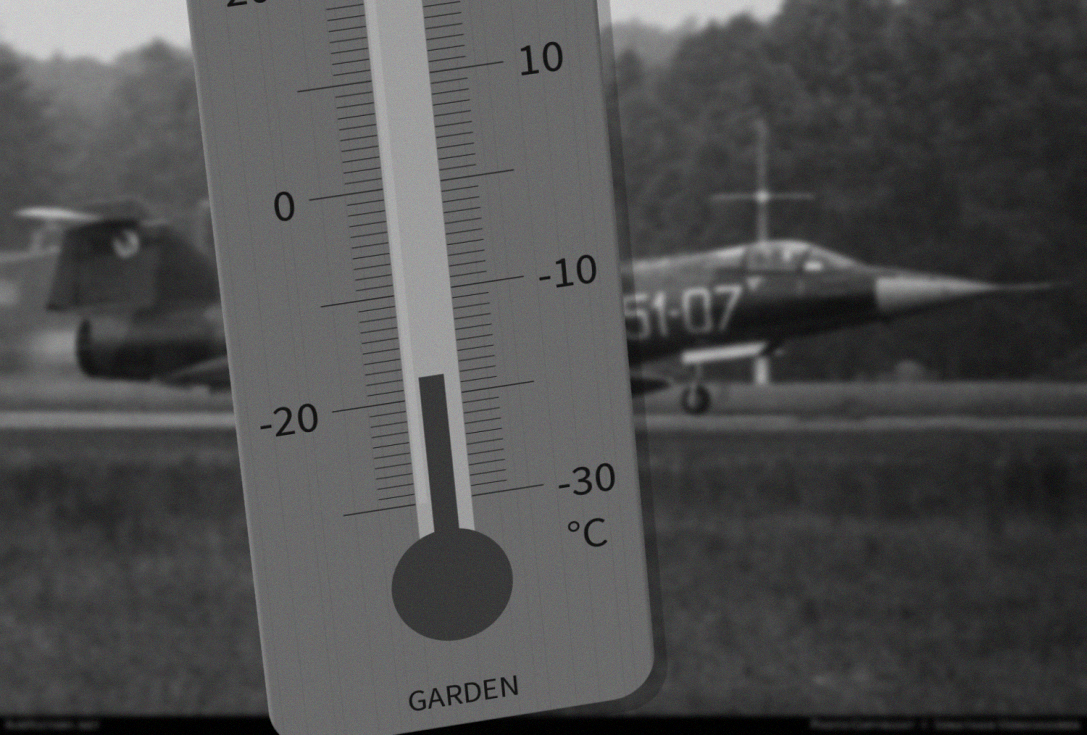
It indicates -18,°C
